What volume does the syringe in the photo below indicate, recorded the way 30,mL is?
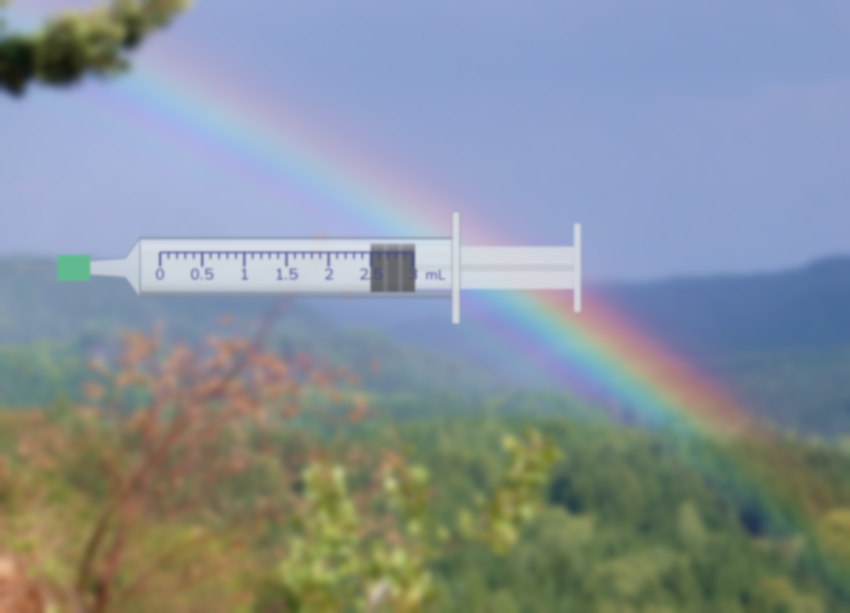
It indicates 2.5,mL
